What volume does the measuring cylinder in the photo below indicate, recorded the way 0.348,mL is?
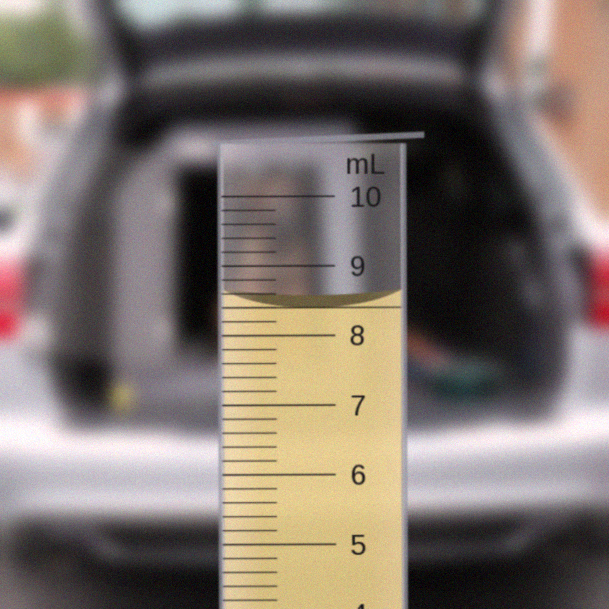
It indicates 8.4,mL
